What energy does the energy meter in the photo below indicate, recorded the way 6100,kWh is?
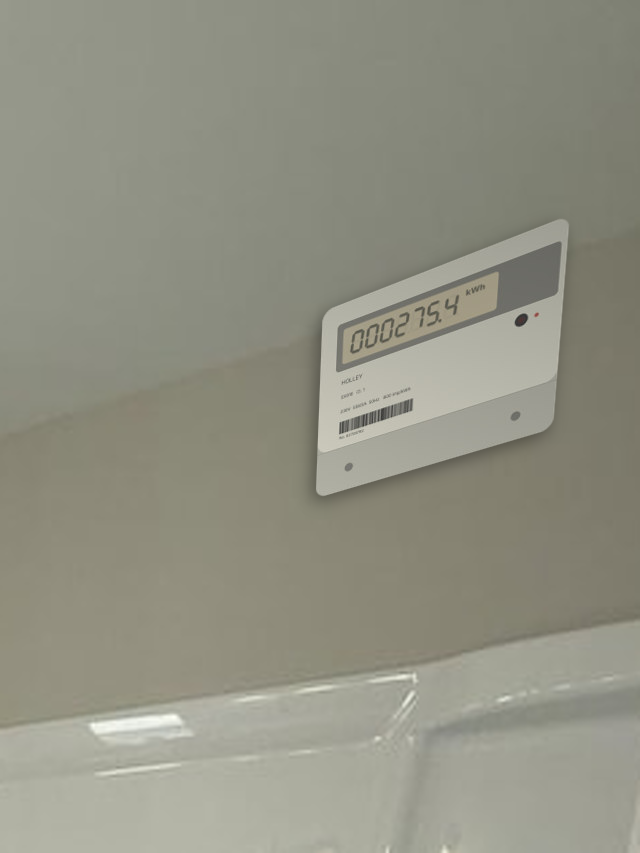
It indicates 275.4,kWh
